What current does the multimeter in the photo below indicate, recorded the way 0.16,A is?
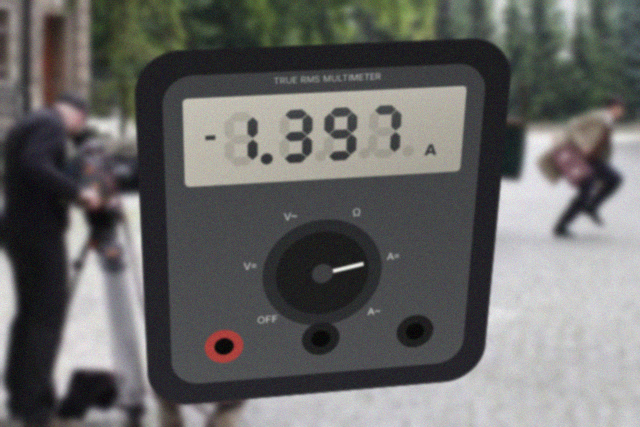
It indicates -1.397,A
